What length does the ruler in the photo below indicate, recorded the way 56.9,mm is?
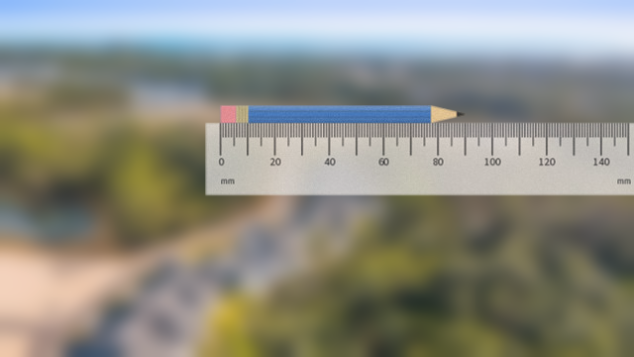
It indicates 90,mm
